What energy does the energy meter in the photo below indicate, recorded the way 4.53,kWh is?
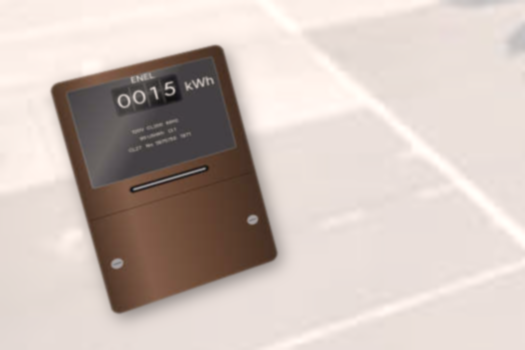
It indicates 15,kWh
